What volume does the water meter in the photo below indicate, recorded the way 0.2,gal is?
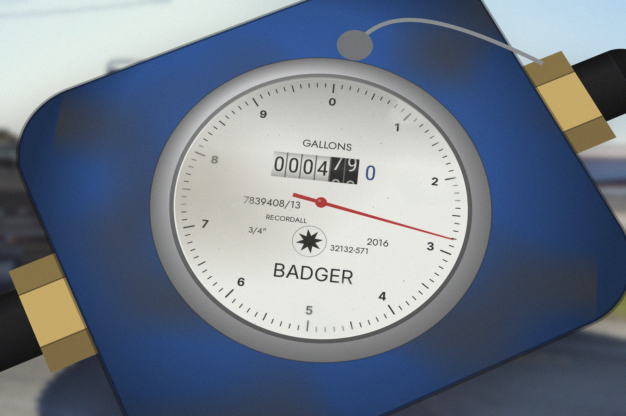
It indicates 4792.8,gal
